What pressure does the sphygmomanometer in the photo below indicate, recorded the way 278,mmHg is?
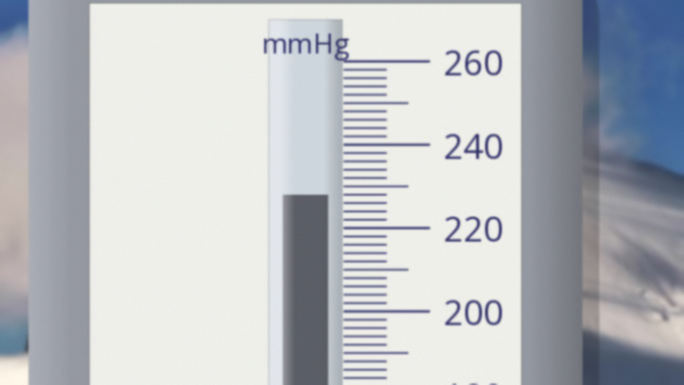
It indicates 228,mmHg
